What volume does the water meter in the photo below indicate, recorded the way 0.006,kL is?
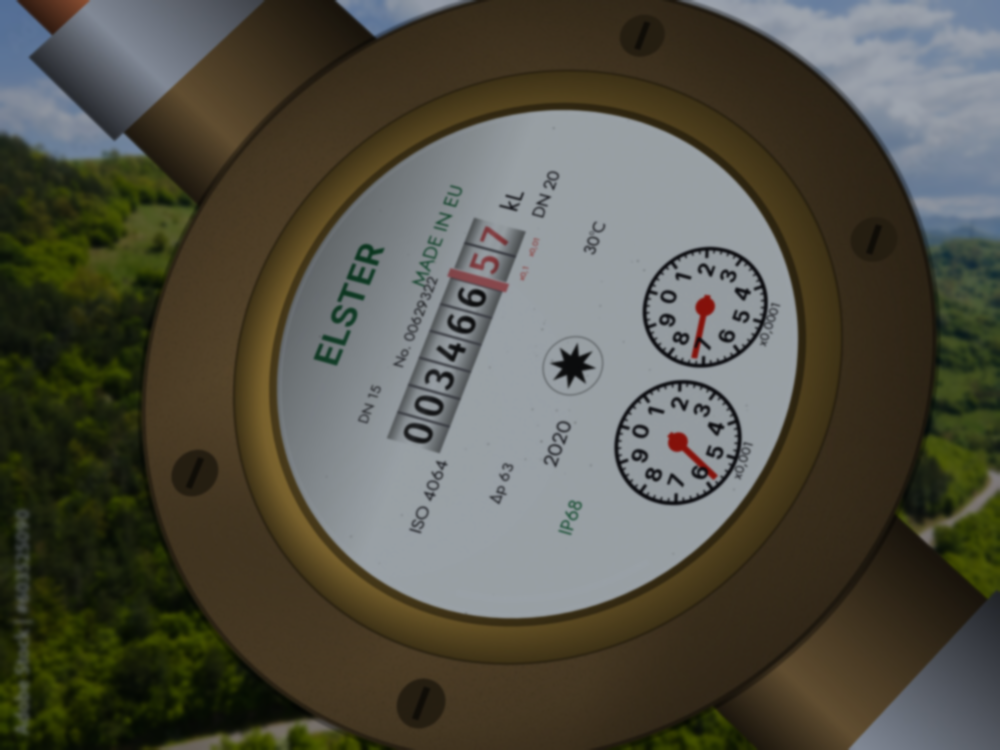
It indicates 3466.5757,kL
